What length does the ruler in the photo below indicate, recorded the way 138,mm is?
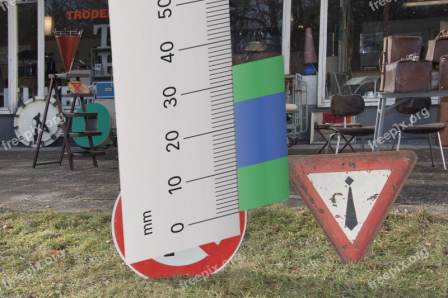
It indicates 34,mm
